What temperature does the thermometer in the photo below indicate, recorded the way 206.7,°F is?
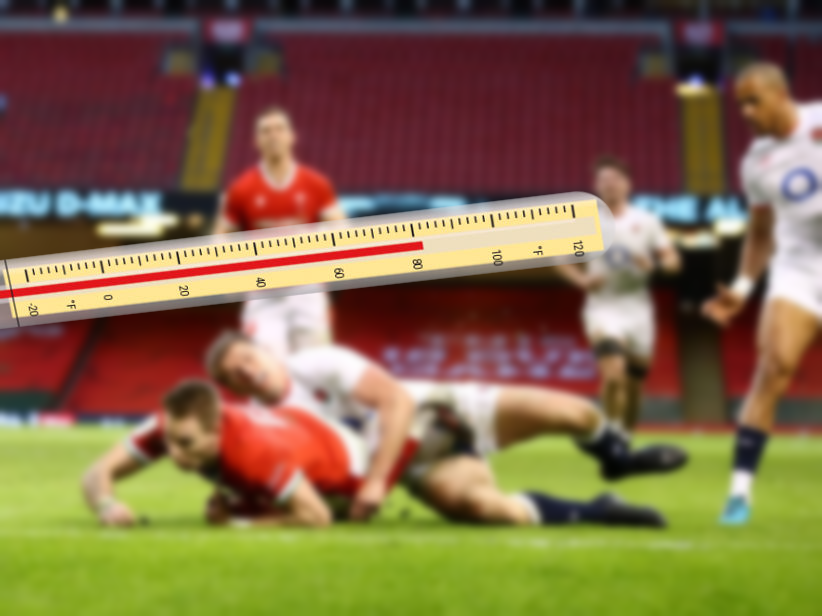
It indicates 82,°F
